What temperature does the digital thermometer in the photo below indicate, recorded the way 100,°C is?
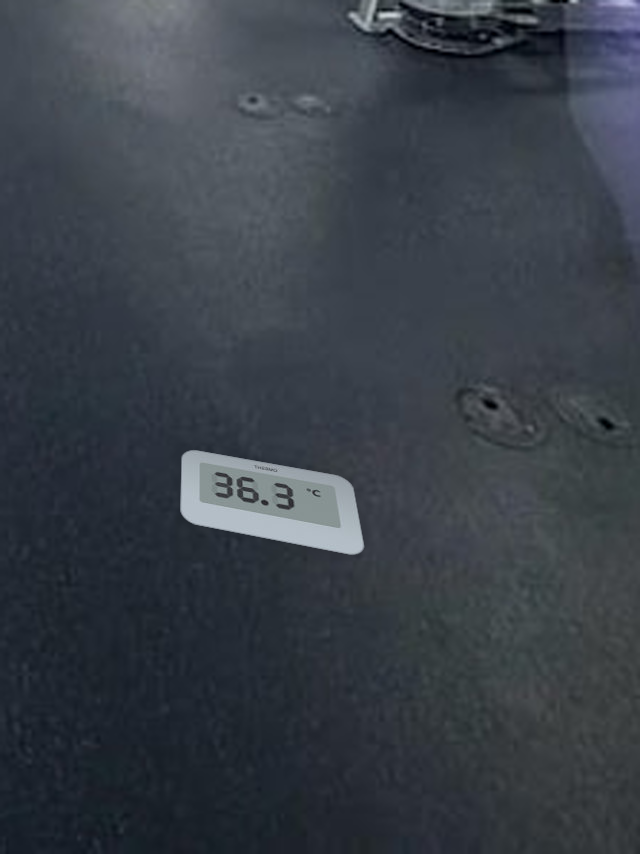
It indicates 36.3,°C
